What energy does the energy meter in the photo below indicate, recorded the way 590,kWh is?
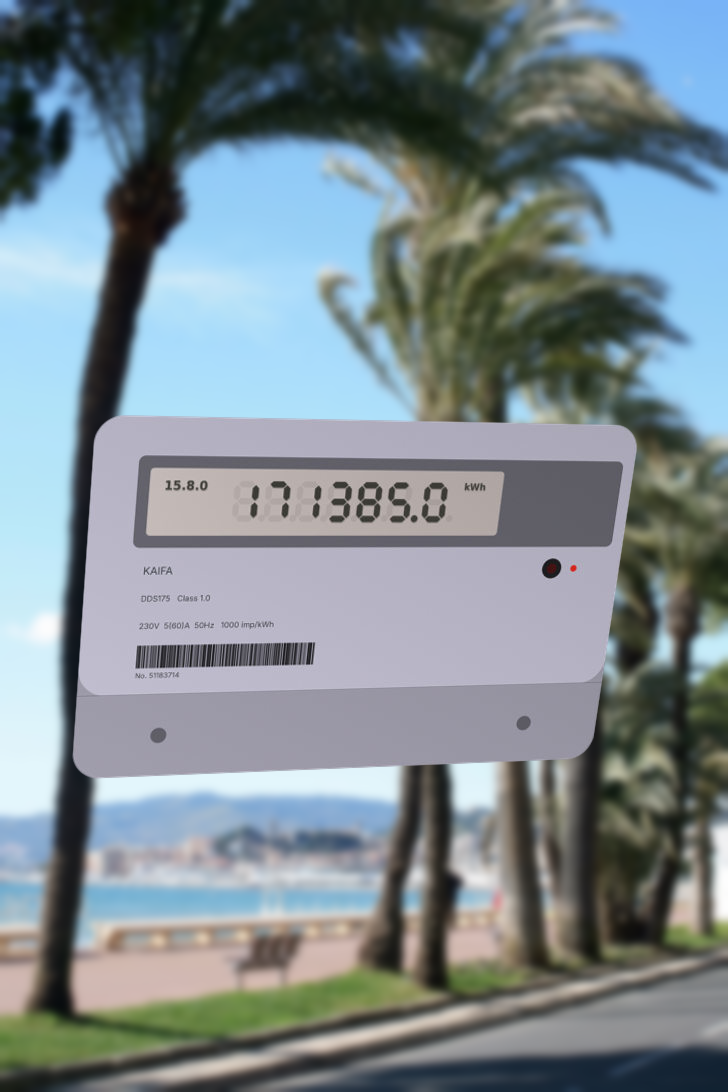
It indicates 171385.0,kWh
